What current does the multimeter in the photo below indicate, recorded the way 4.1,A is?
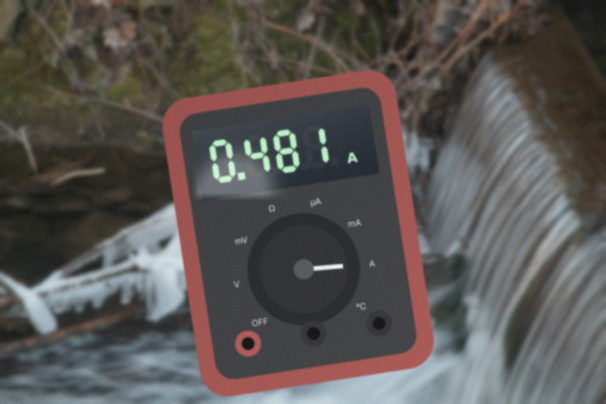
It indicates 0.481,A
